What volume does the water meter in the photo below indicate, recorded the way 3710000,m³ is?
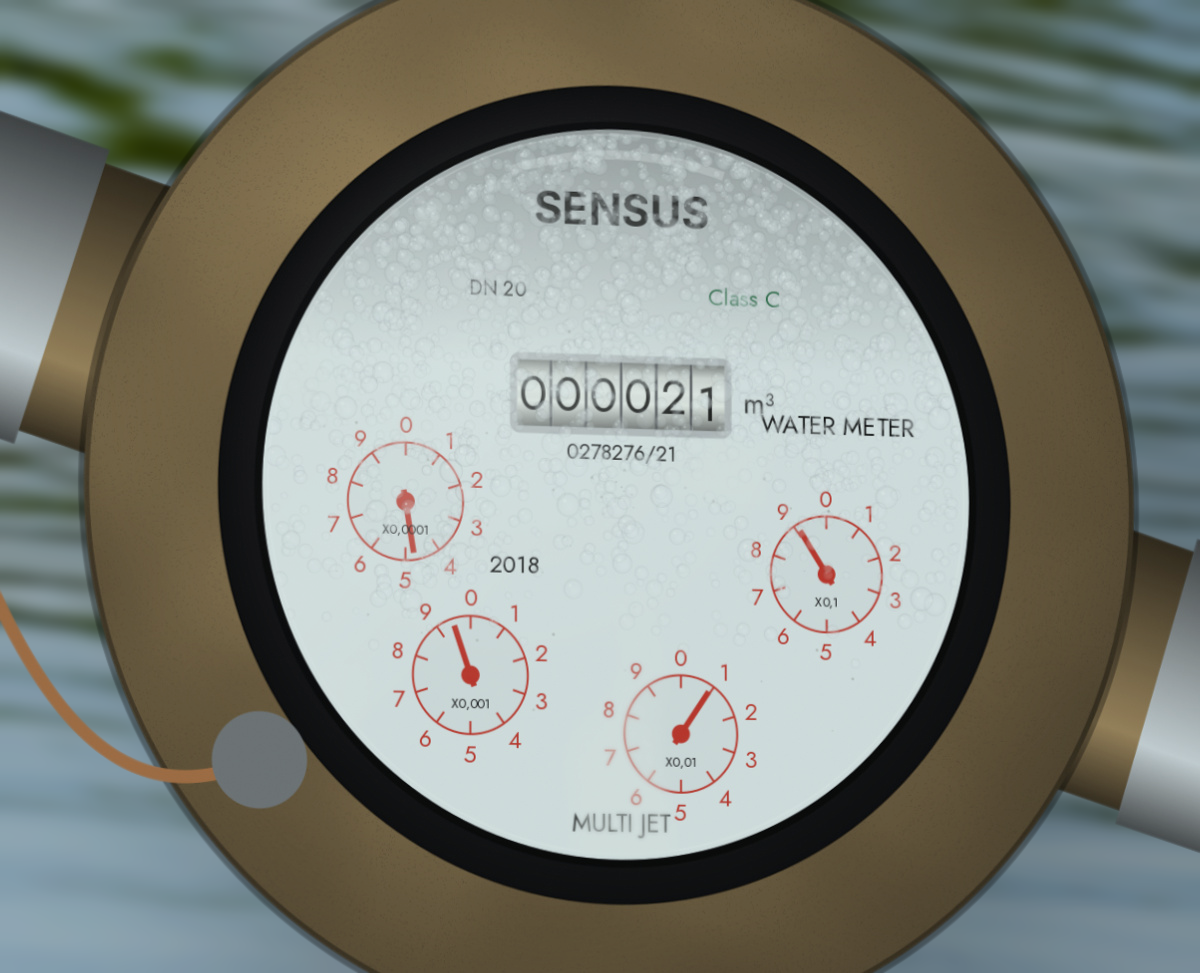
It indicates 20.9094,m³
